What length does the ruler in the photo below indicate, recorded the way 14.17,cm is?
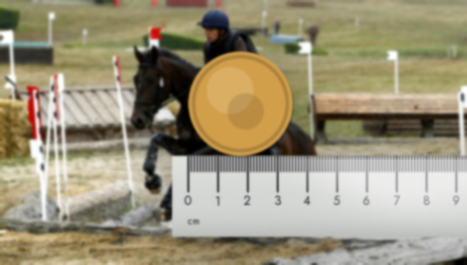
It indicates 3.5,cm
